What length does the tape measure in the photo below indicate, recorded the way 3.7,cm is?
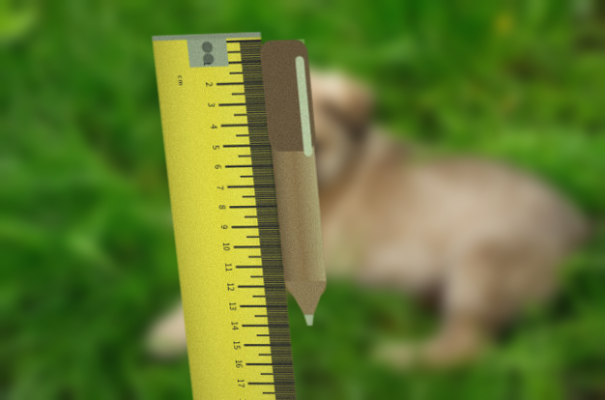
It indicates 14,cm
